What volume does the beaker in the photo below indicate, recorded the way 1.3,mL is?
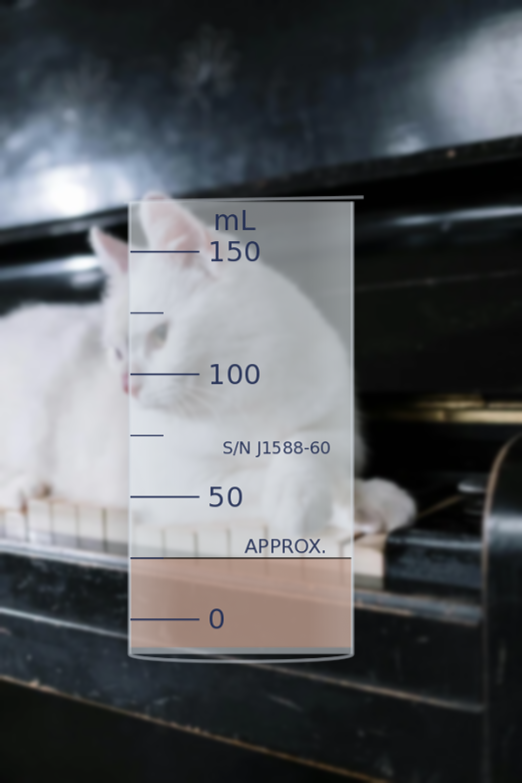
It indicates 25,mL
